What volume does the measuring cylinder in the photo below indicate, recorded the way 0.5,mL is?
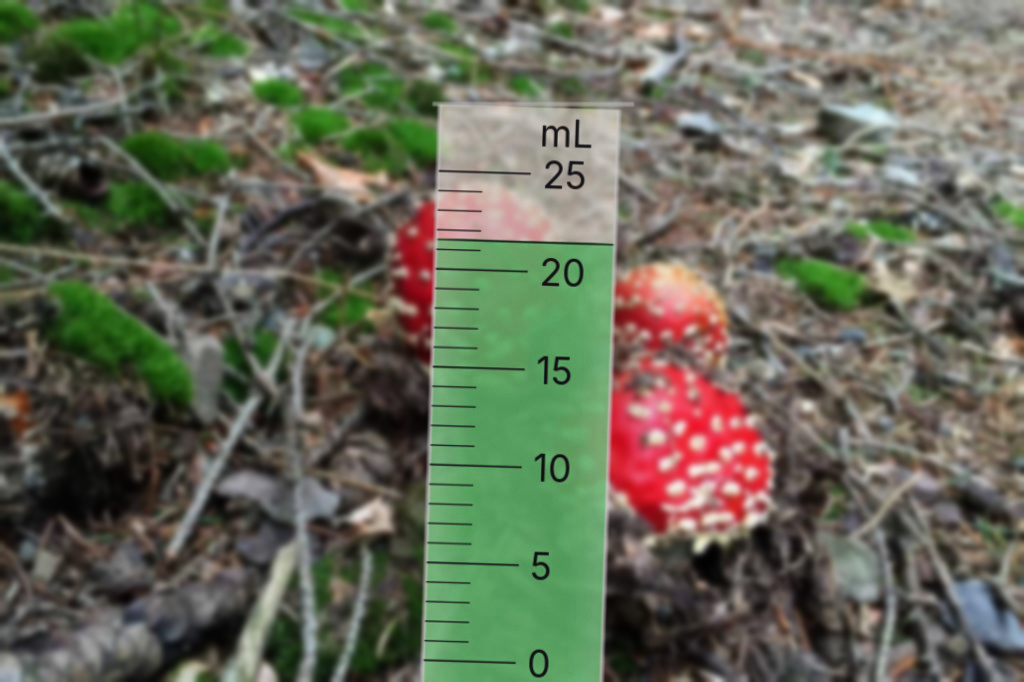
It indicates 21.5,mL
